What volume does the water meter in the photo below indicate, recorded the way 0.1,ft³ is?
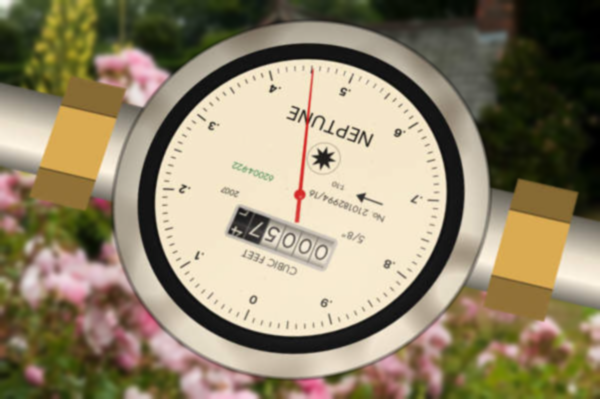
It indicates 574.45,ft³
